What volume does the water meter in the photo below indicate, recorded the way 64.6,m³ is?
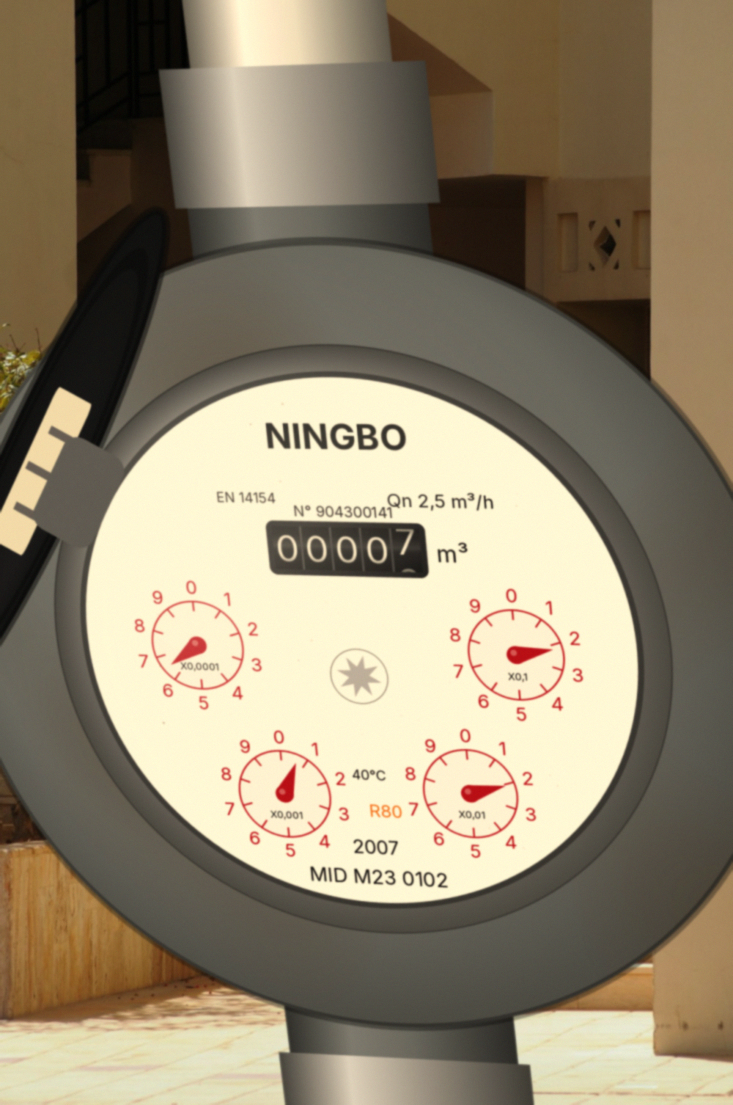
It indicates 7.2206,m³
